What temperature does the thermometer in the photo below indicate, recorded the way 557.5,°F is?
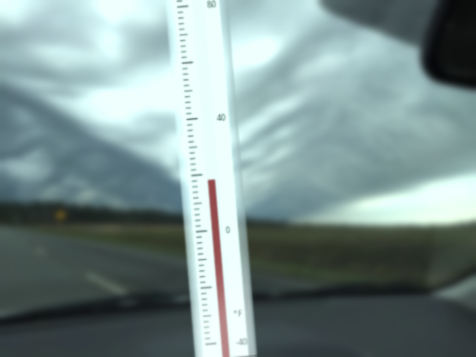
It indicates 18,°F
